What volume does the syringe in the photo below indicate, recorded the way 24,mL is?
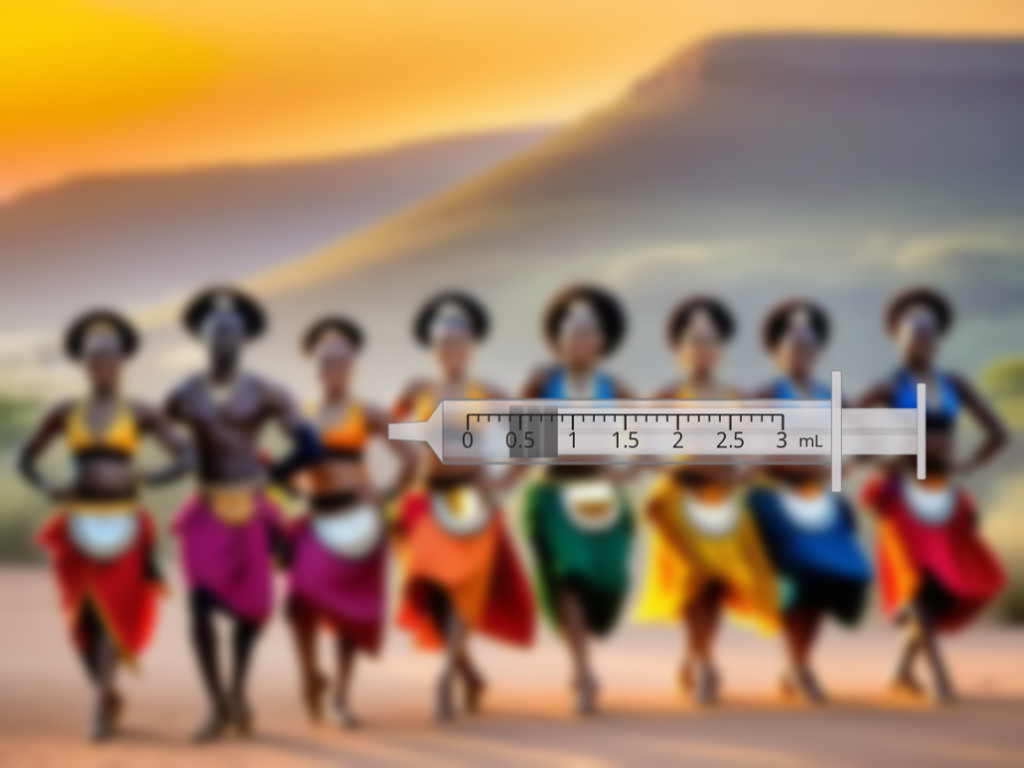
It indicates 0.4,mL
